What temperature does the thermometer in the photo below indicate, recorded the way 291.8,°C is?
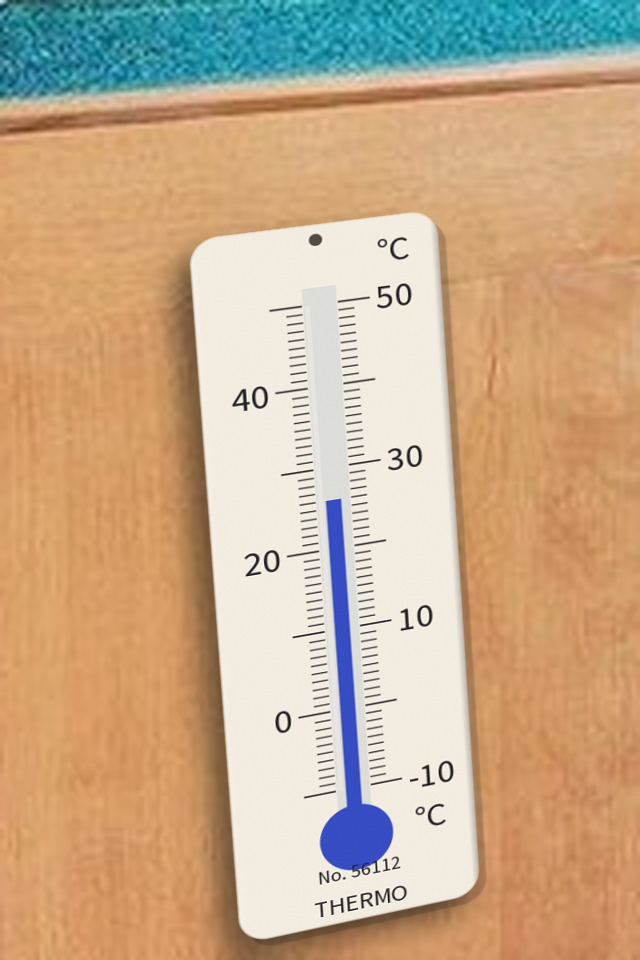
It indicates 26,°C
